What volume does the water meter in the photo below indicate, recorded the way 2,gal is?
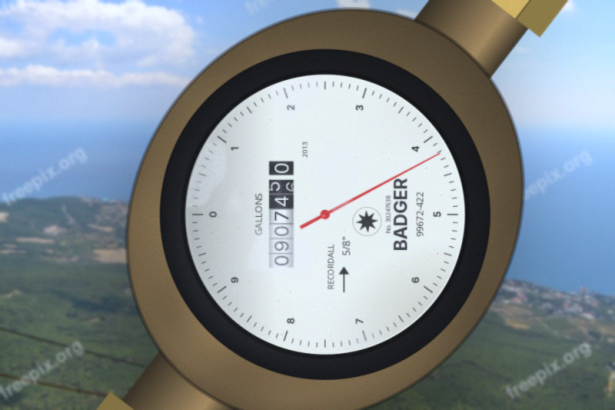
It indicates 907454.2,gal
